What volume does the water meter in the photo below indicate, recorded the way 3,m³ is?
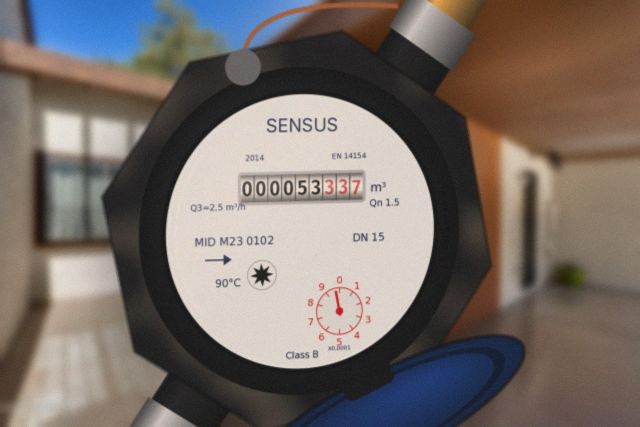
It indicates 53.3369,m³
